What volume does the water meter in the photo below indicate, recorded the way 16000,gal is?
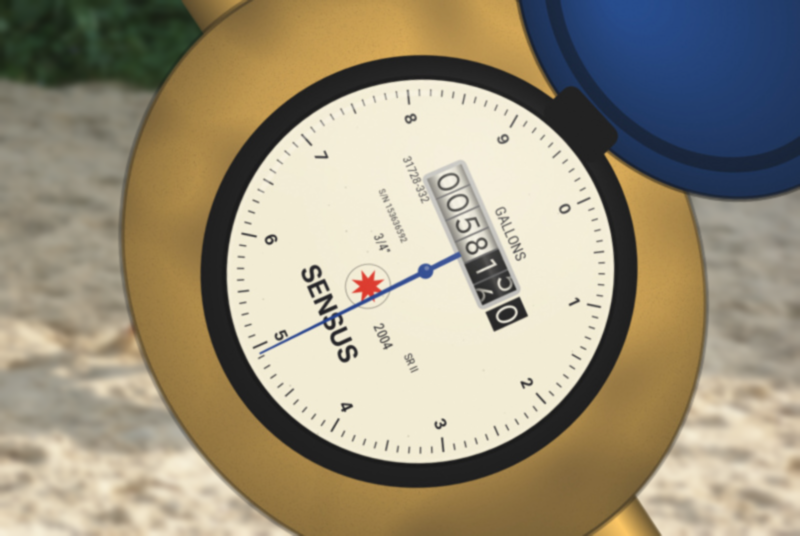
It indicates 58154.9,gal
